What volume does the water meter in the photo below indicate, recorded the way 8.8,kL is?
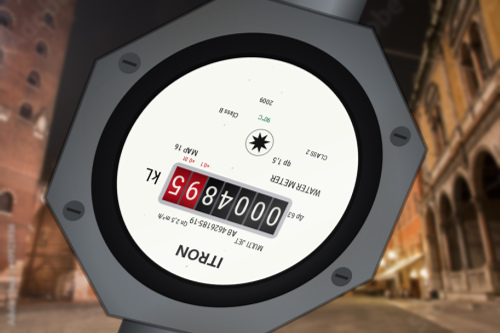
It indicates 48.95,kL
